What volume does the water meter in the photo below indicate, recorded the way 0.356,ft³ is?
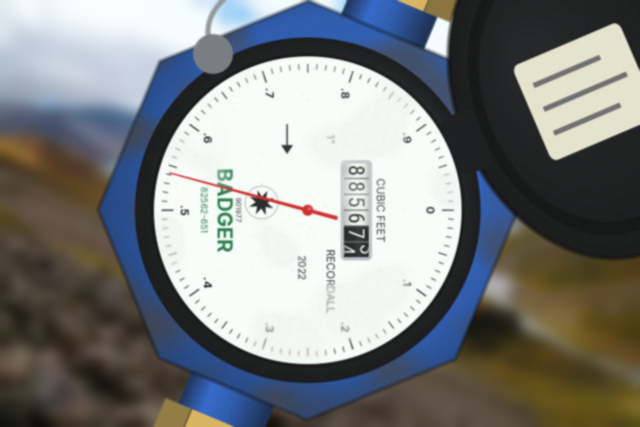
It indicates 885673.54,ft³
